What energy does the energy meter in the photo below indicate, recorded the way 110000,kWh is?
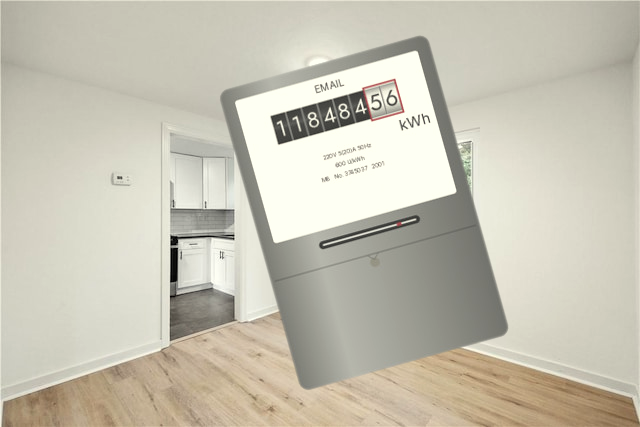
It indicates 118484.56,kWh
